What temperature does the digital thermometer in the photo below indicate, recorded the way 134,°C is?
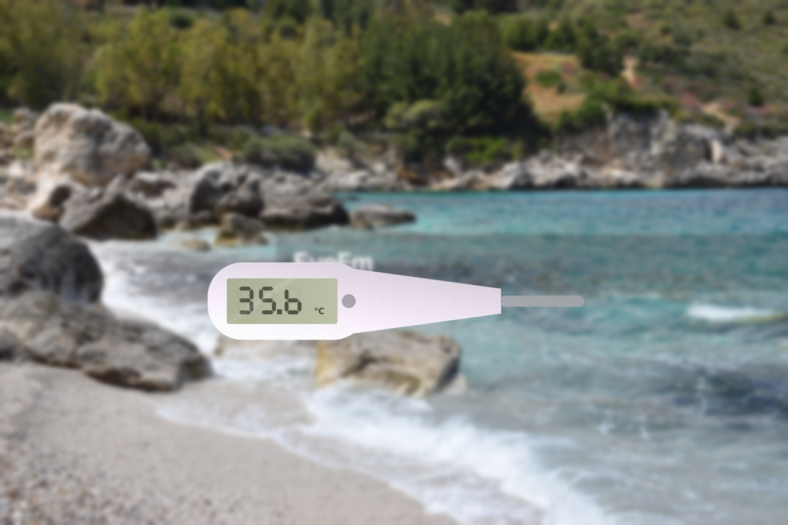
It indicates 35.6,°C
